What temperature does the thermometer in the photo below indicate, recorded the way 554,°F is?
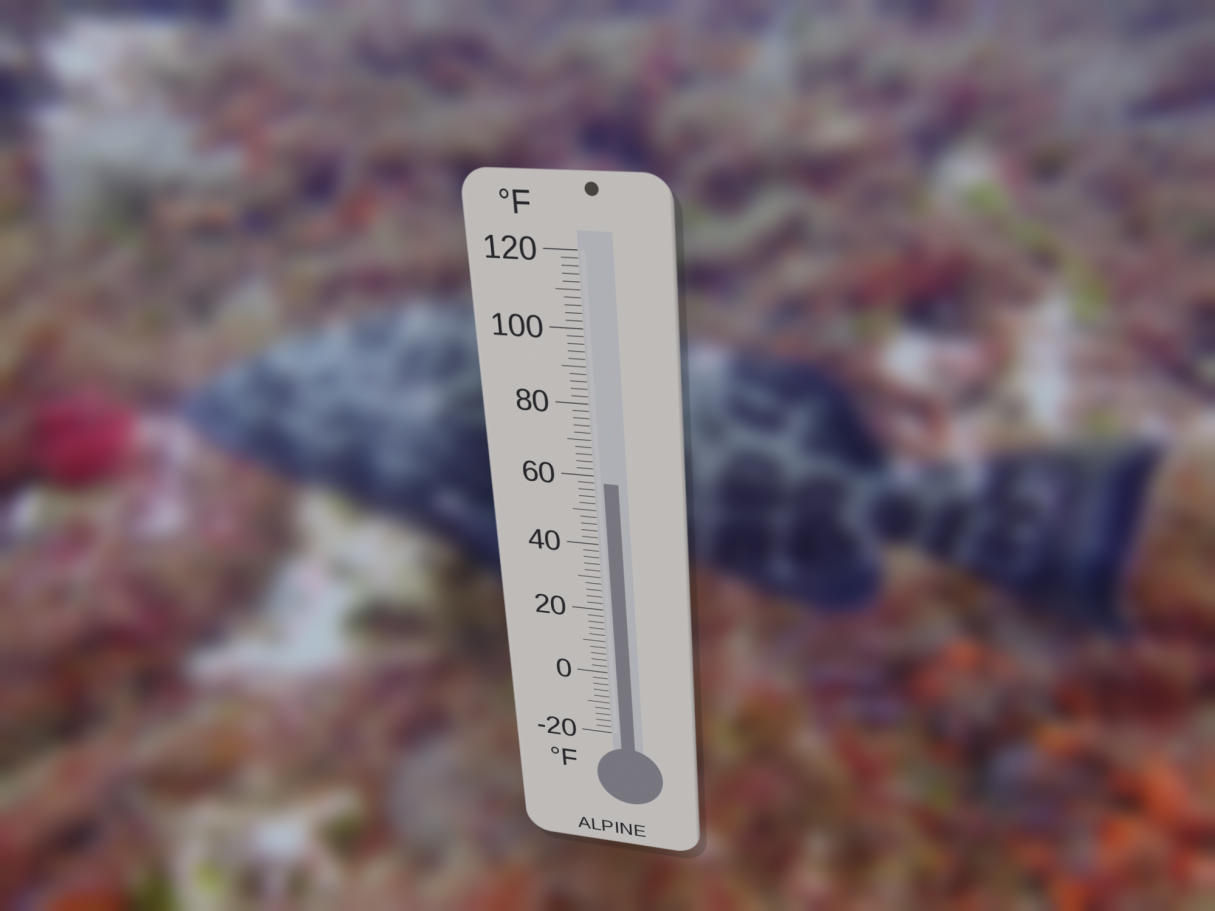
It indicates 58,°F
